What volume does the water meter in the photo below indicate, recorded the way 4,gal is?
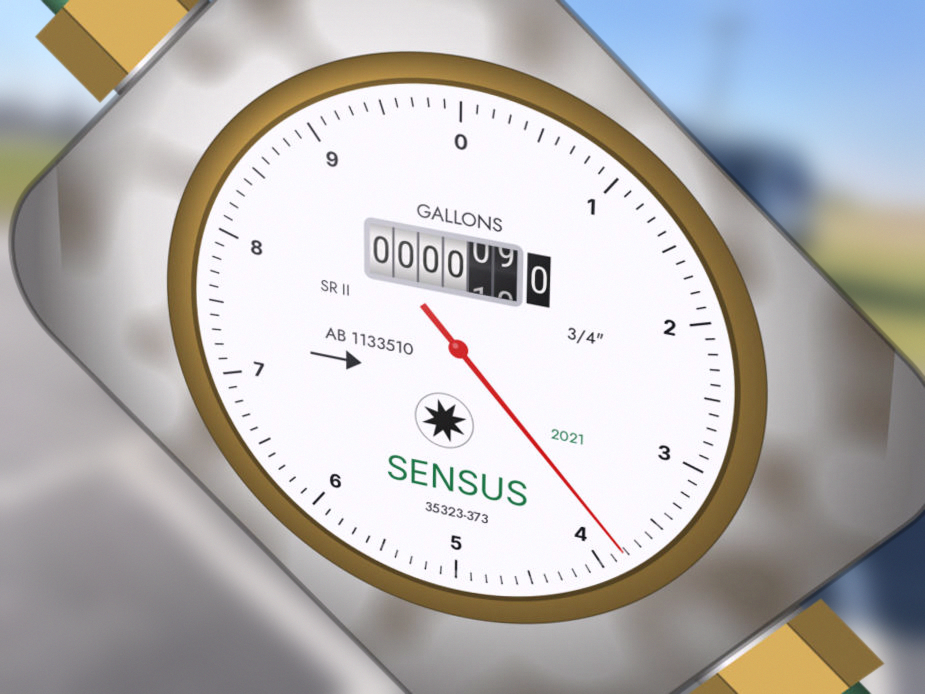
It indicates 93.8,gal
